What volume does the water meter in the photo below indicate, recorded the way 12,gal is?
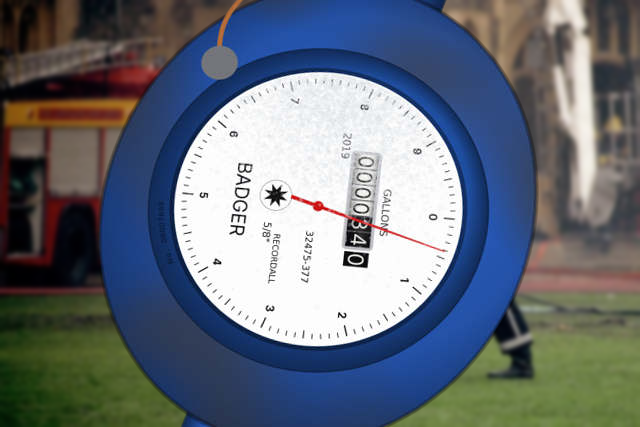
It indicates 340.4,gal
